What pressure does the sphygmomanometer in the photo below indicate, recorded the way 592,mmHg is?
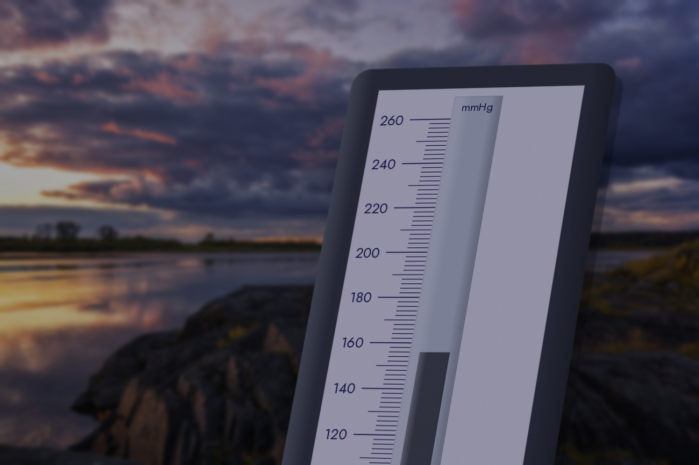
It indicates 156,mmHg
